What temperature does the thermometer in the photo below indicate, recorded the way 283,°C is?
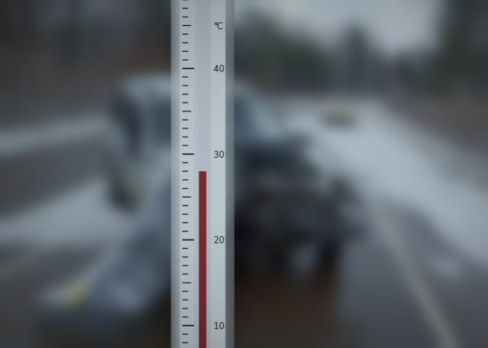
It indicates 28,°C
